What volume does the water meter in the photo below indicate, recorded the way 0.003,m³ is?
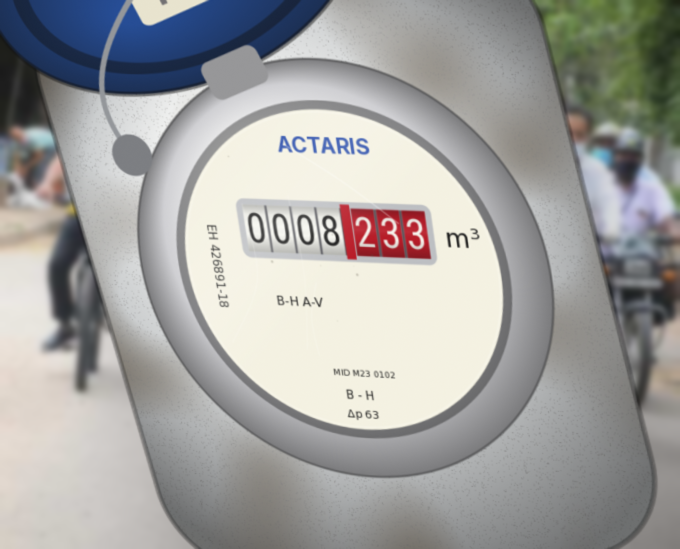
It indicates 8.233,m³
